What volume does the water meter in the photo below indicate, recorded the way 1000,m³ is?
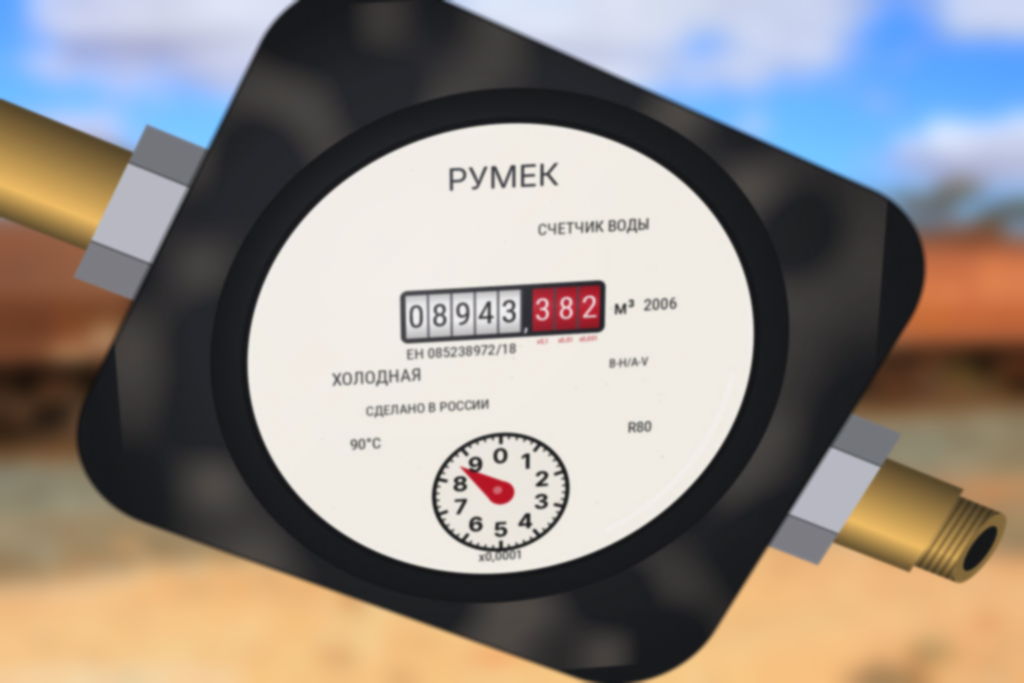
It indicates 8943.3828,m³
